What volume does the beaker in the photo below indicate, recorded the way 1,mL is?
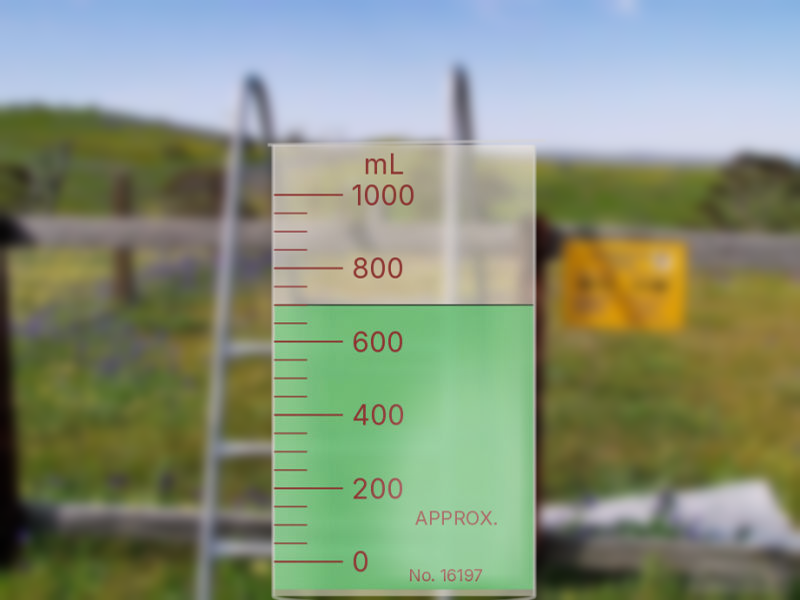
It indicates 700,mL
